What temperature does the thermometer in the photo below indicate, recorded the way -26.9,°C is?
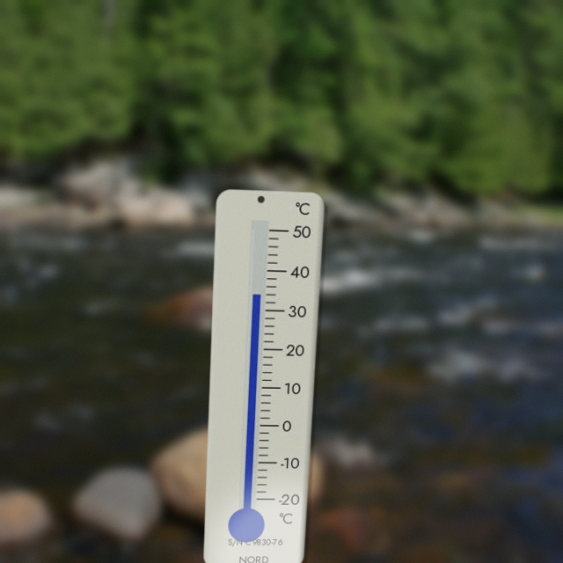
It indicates 34,°C
